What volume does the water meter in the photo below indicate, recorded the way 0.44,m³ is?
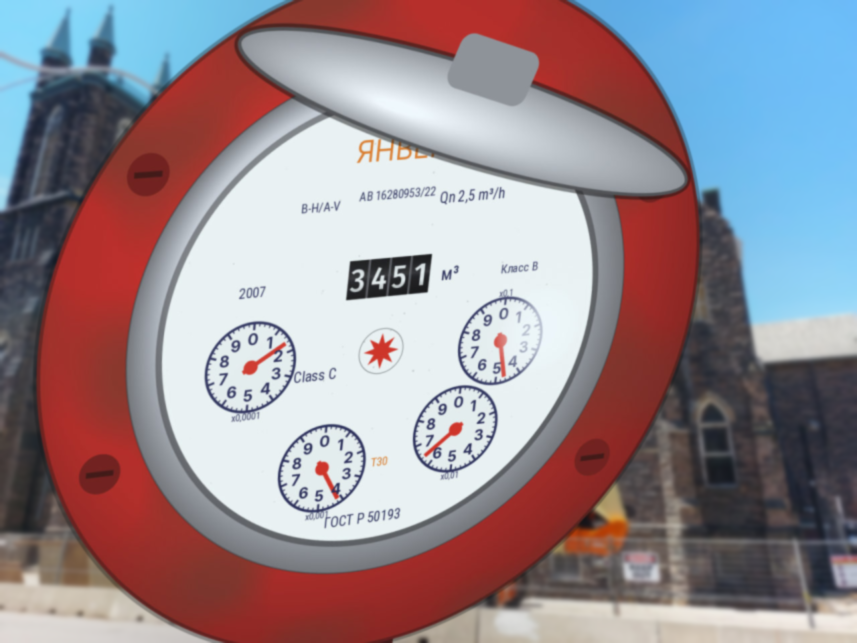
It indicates 3451.4641,m³
